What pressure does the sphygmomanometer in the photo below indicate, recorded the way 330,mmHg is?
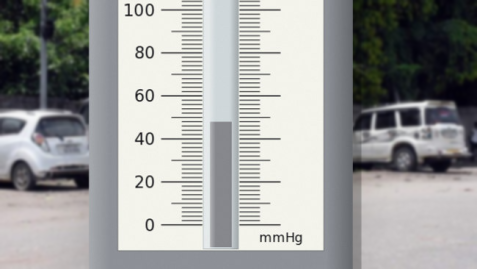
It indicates 48,mmHg
